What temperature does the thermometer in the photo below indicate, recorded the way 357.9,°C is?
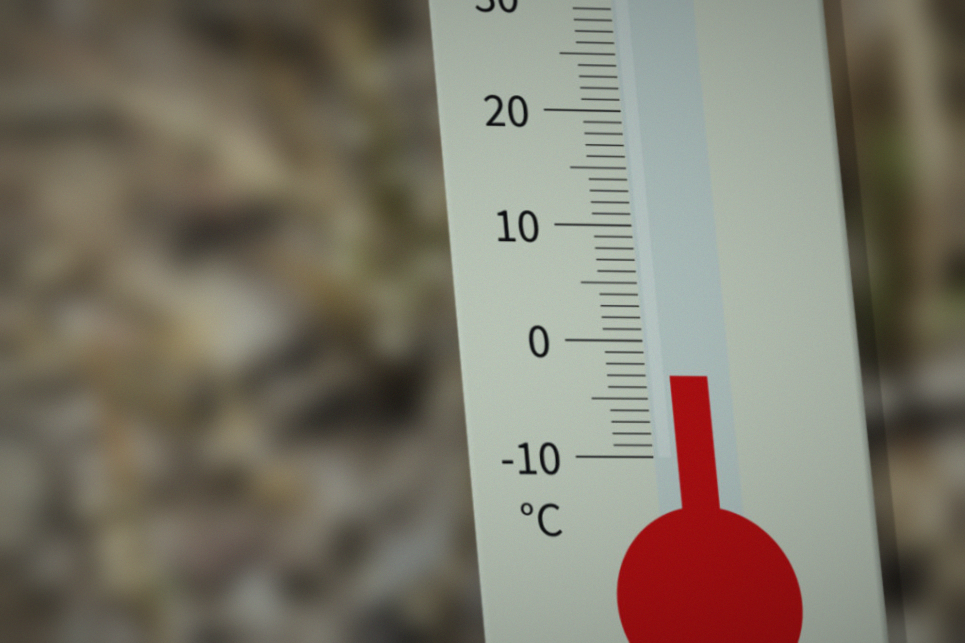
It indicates -3,°C
